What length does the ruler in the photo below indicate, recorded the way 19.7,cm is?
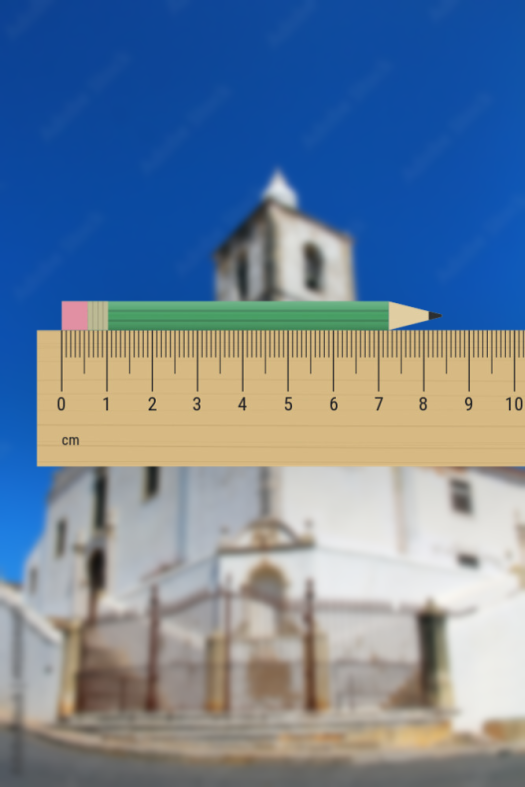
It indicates 8.4,cm
